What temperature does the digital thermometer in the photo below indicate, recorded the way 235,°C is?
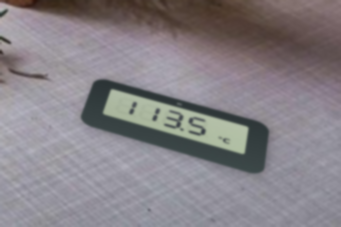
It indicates 113.5,°C
